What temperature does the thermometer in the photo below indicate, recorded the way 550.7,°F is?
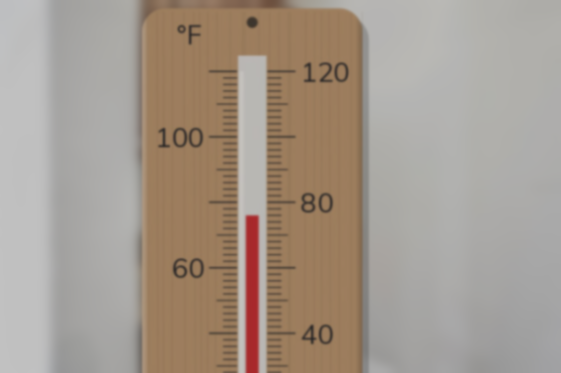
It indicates 76,°F
